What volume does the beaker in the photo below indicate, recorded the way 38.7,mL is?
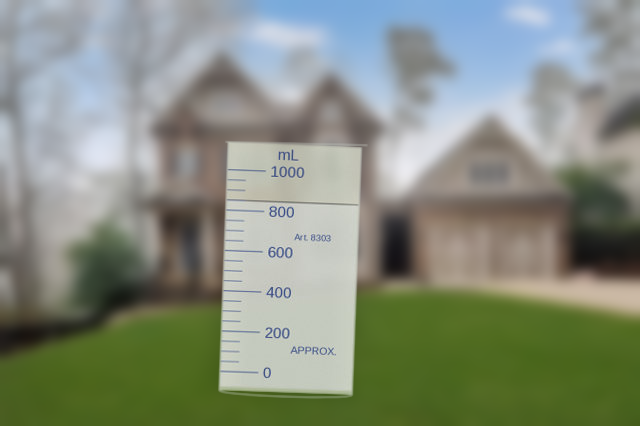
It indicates 850,mL
